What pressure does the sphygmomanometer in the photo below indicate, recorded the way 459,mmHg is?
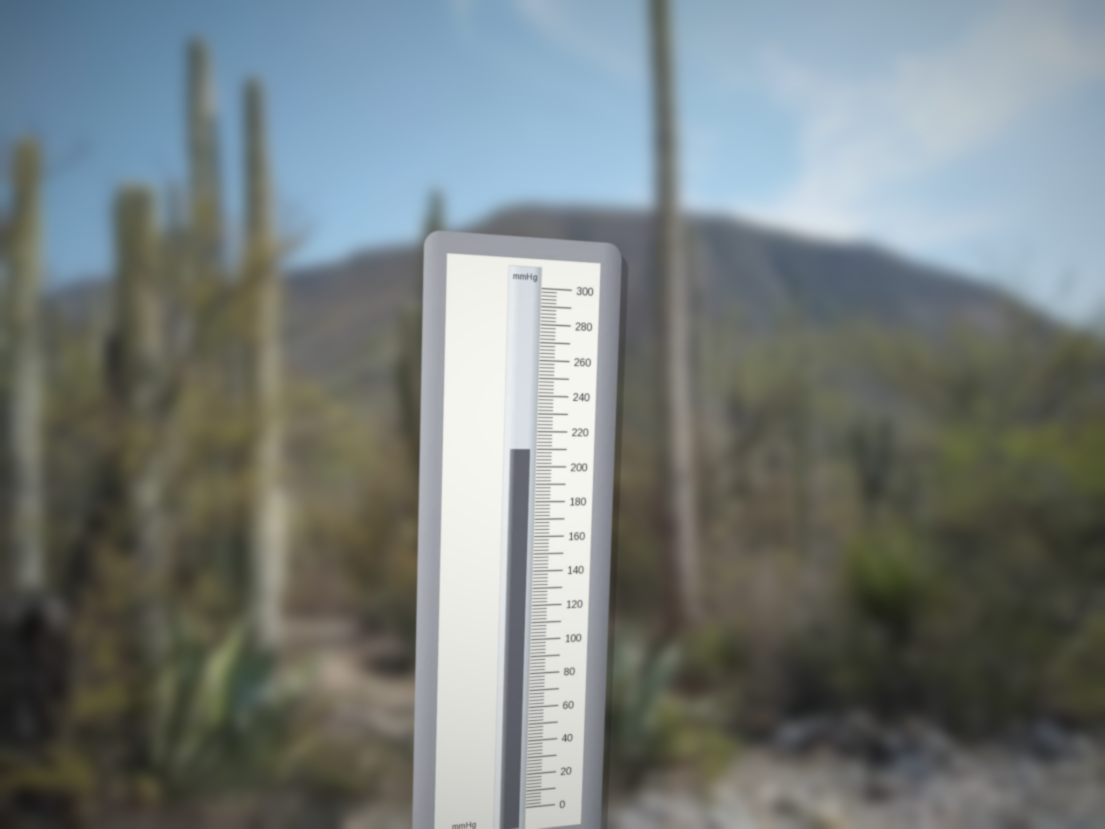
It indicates 210,mmHg
